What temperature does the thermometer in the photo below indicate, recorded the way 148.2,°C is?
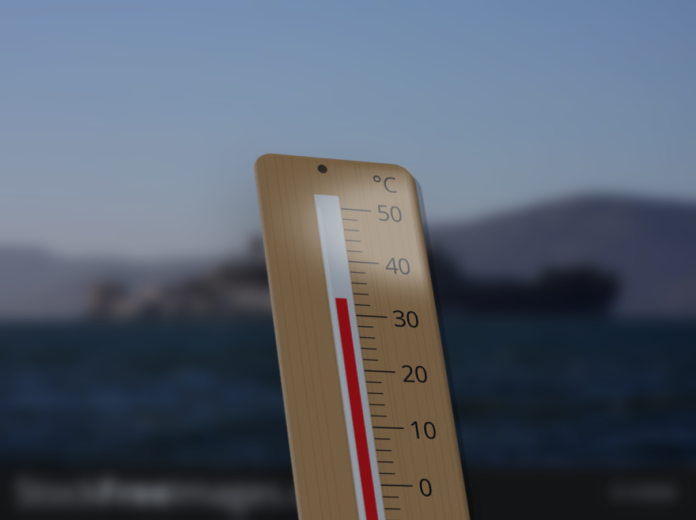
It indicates 33,°C
